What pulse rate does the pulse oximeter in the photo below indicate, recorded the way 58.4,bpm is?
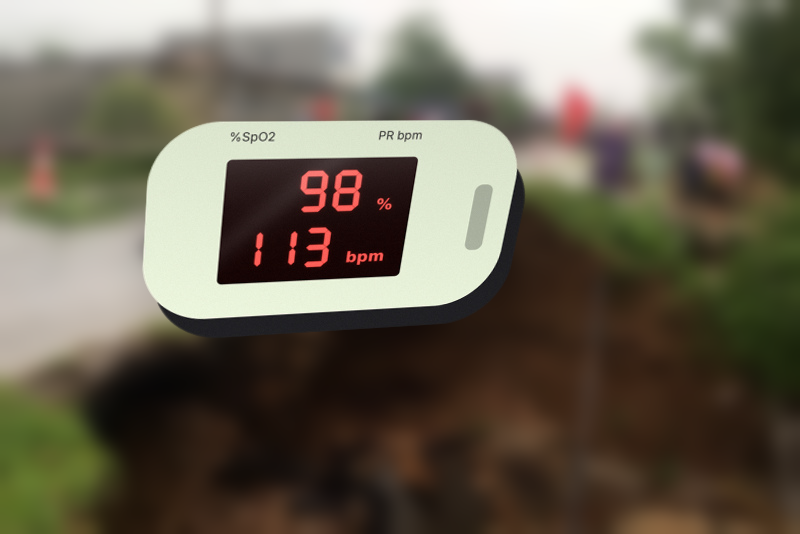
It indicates 113,bpm
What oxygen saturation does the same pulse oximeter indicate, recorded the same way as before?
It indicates 98,%
